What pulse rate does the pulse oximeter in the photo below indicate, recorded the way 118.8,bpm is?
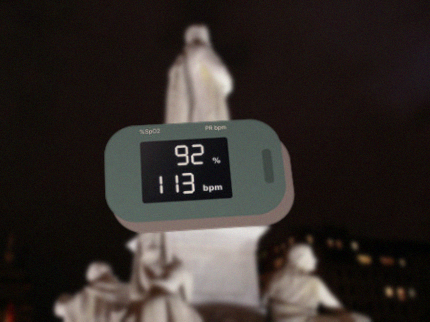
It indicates 113,bpm
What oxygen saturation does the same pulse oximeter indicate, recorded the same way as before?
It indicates 92,%
